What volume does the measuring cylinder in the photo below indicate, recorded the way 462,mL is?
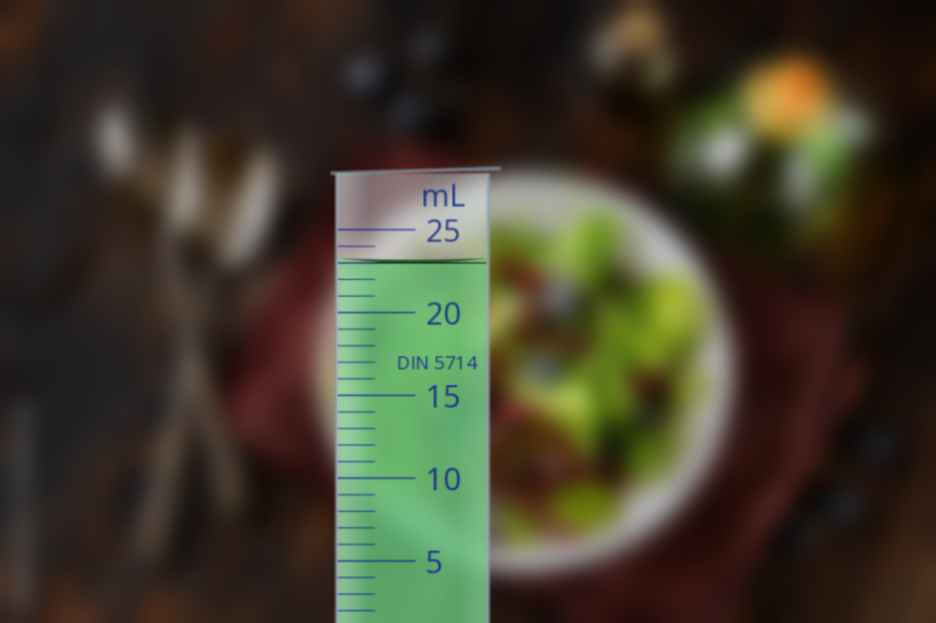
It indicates 23,mL
